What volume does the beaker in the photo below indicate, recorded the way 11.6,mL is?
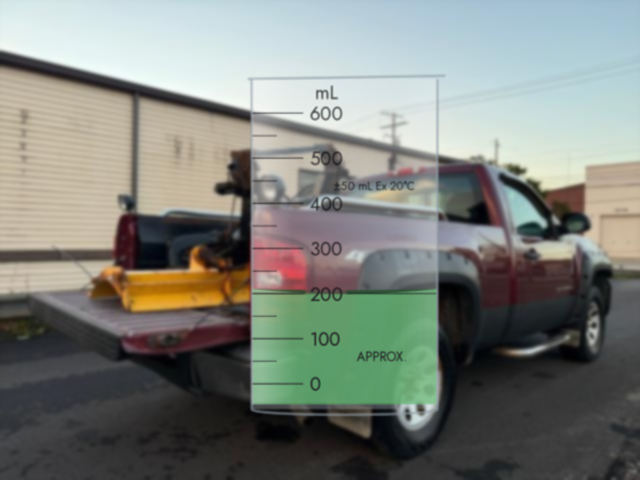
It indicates 200,mL
